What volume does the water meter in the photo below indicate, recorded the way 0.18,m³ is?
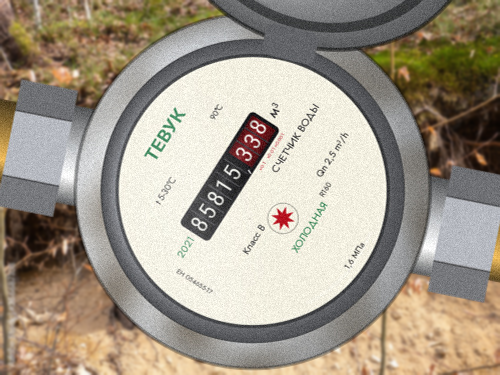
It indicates 85815.338,m³
